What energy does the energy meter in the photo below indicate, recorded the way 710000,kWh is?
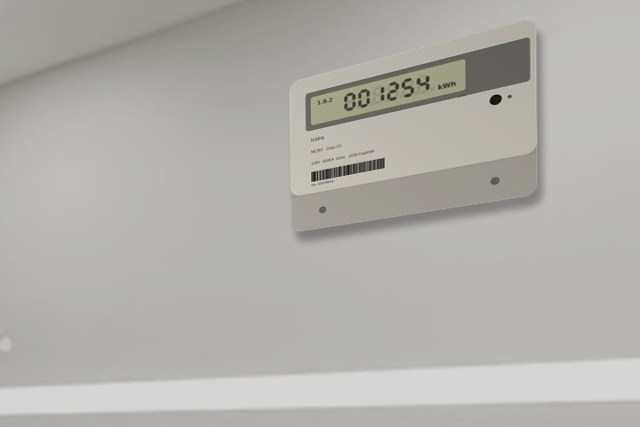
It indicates 1254,kWh
